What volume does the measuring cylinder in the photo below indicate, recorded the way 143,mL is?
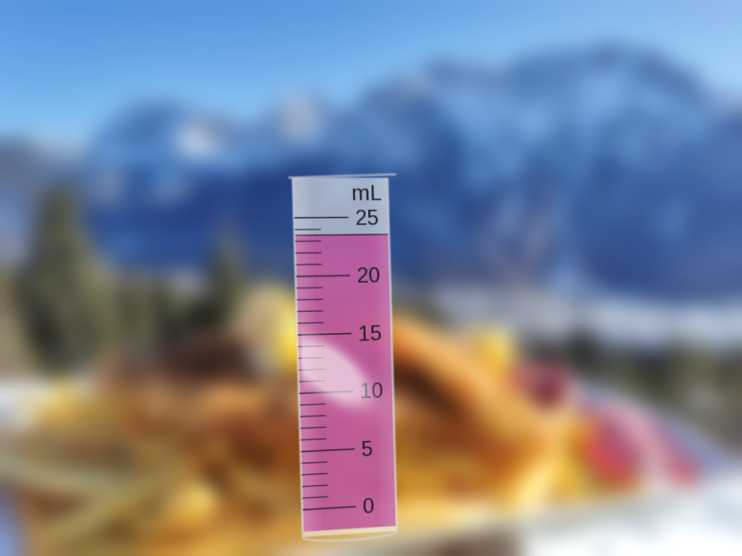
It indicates 23.5,mL
